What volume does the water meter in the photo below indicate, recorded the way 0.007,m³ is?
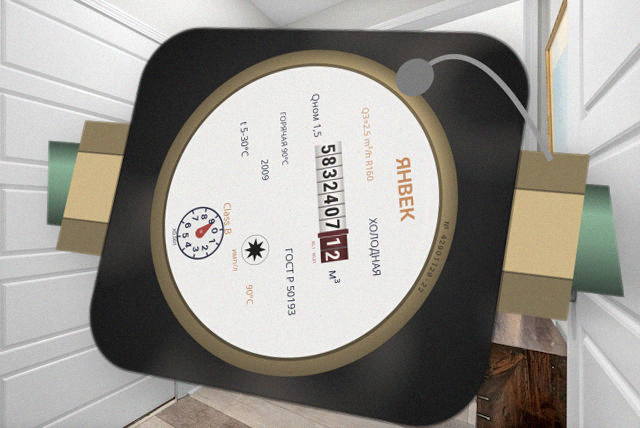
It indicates 5832407.119,m³
